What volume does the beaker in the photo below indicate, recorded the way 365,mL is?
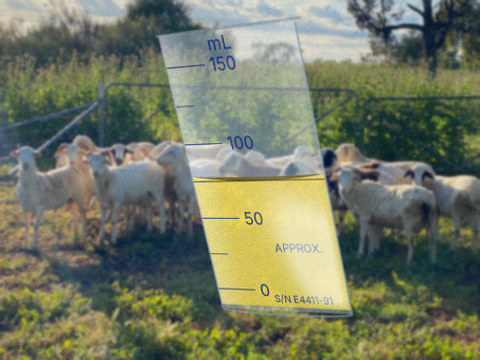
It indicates 75,mL
